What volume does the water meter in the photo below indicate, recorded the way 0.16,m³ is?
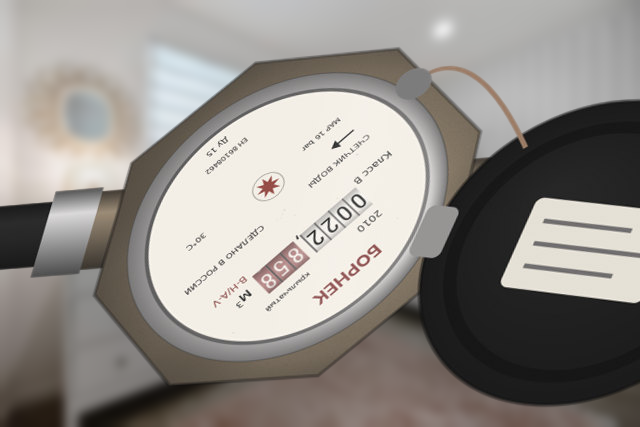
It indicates 22.858,m³
